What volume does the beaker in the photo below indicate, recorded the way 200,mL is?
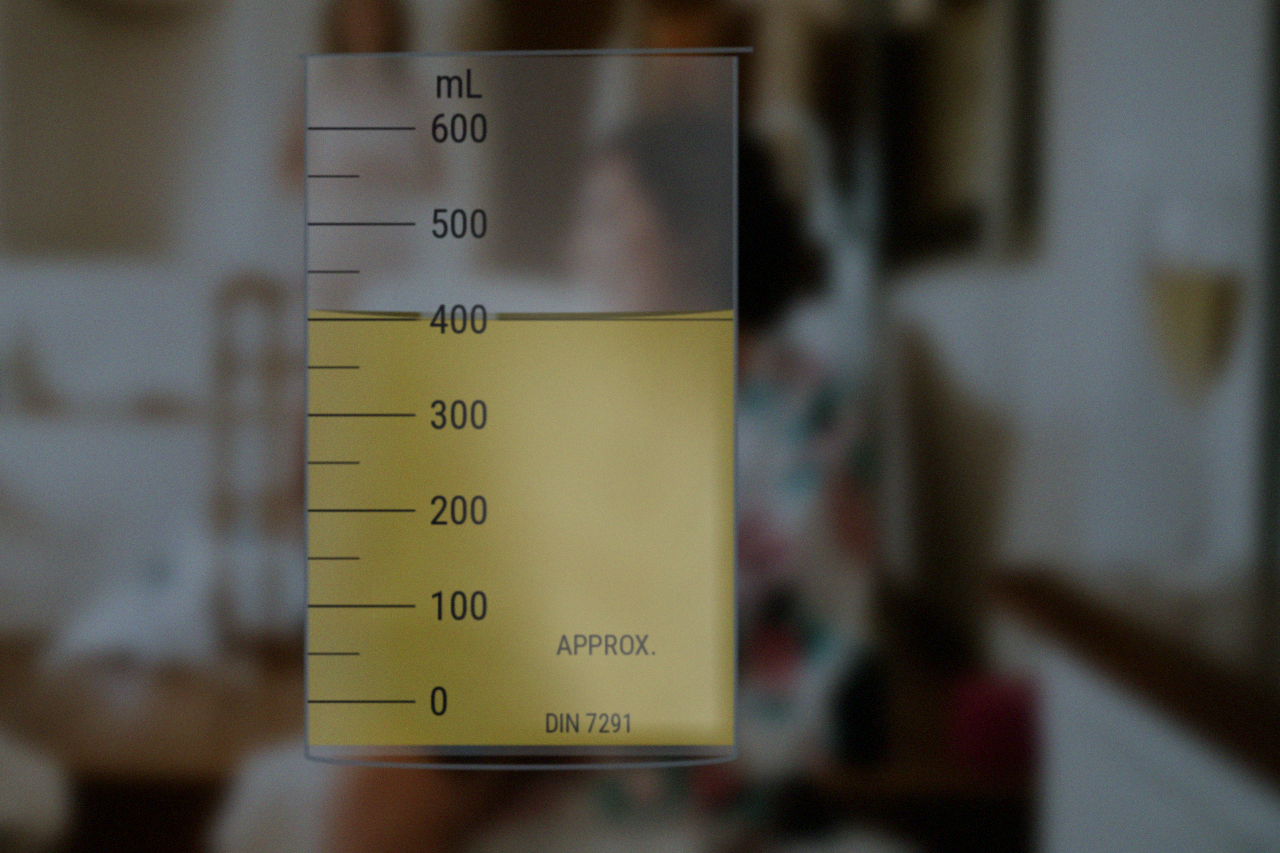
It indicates 400,mL
